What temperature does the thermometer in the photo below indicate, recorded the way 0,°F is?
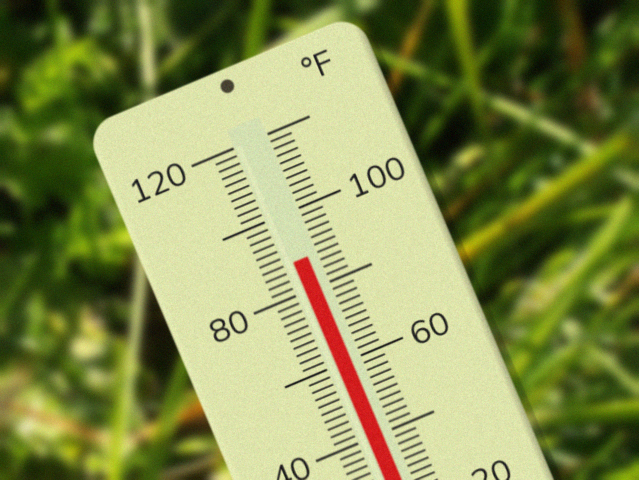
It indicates 88,°F
